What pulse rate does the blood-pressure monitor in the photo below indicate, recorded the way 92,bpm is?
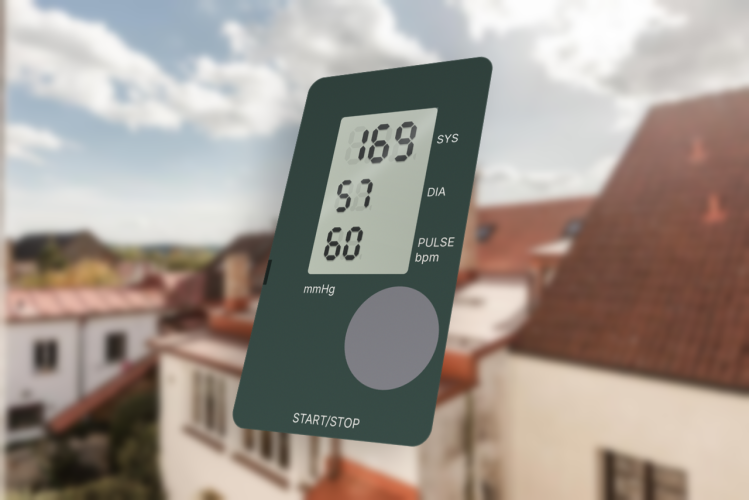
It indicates 60,bpm
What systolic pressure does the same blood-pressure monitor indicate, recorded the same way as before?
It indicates 169,mmHg
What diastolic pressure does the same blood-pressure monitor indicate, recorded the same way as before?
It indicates 57,mmHg
